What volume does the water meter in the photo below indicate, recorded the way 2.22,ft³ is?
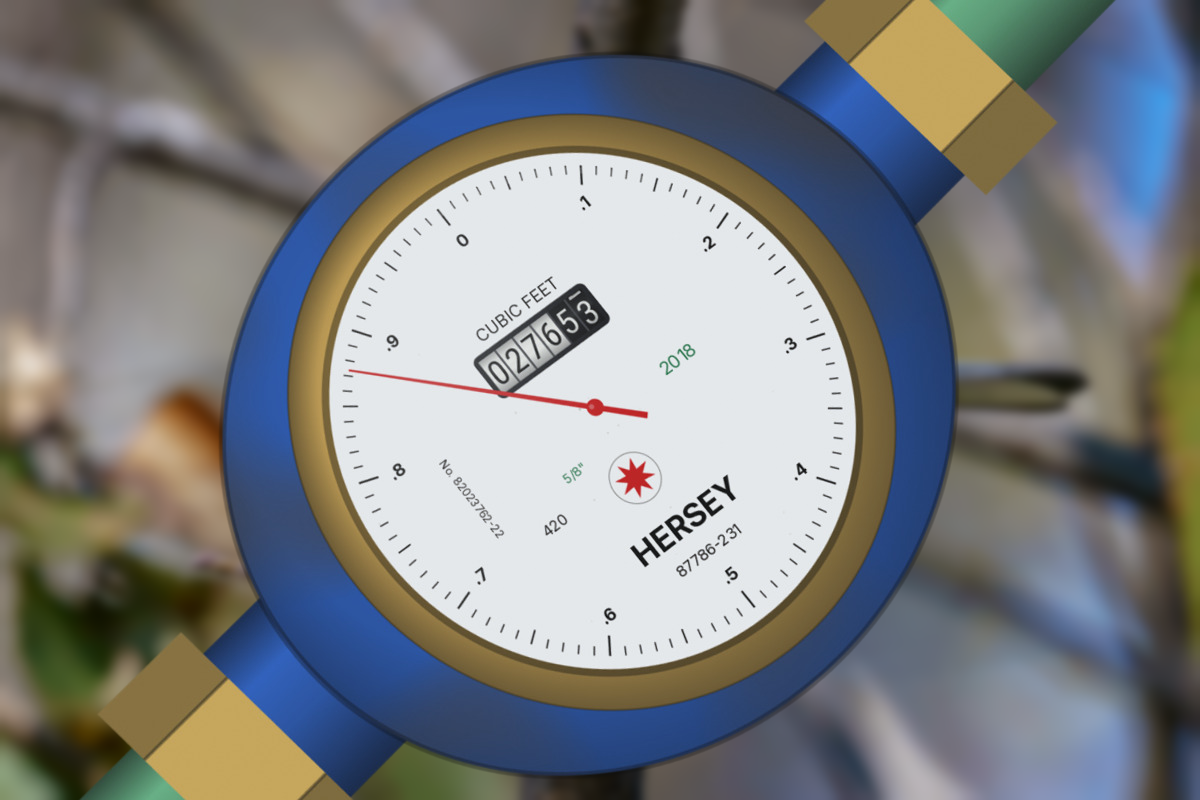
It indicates 27652.87,ft³
